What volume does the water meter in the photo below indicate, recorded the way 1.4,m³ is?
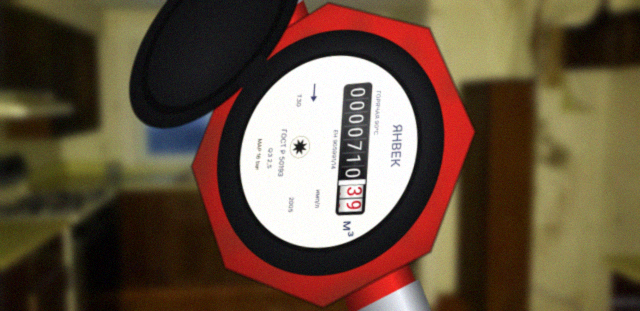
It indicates 710.39,m³
